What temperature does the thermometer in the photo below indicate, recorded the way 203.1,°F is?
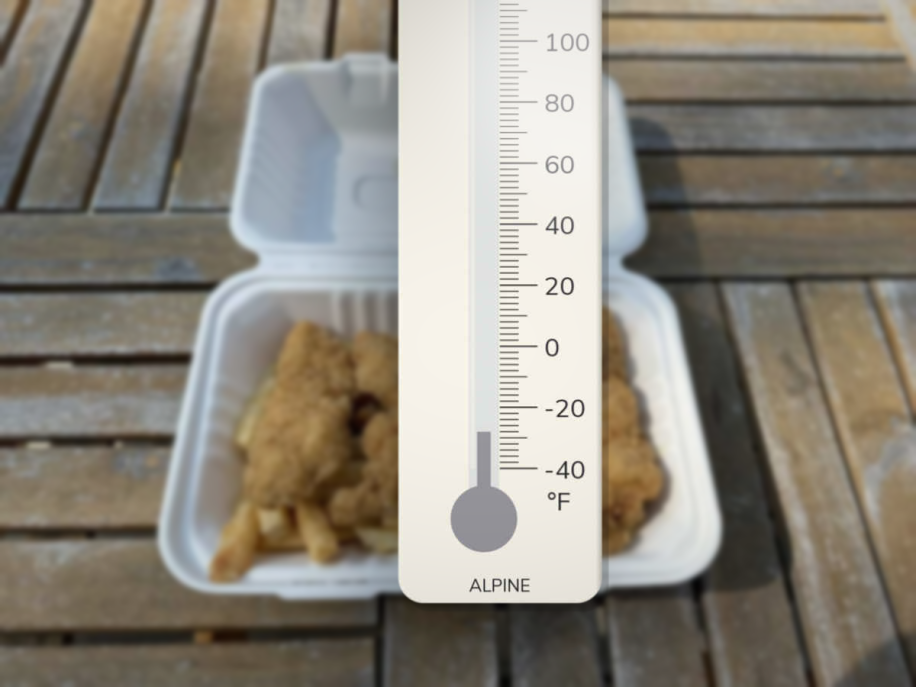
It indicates -28,°F
